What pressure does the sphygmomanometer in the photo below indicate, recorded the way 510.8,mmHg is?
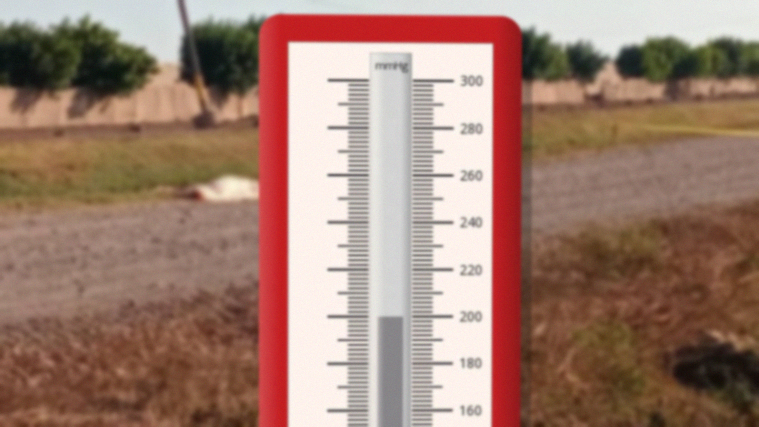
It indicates 200,mmHg
